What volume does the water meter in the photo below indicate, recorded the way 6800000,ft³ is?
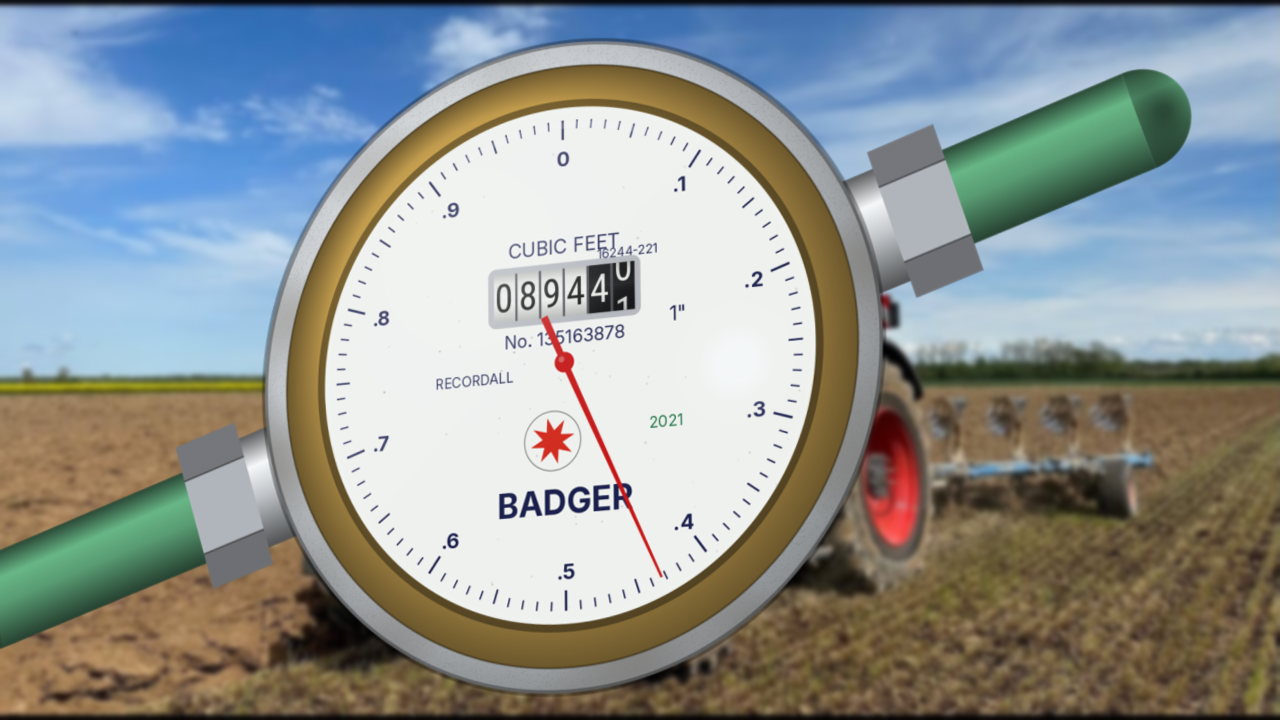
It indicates 89440.43,ft³
